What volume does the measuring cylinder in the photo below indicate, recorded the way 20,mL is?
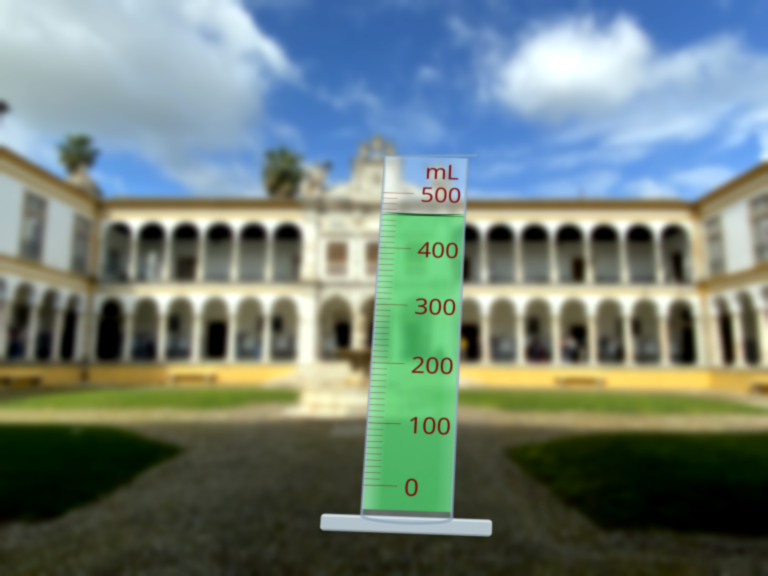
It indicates 460,mL
